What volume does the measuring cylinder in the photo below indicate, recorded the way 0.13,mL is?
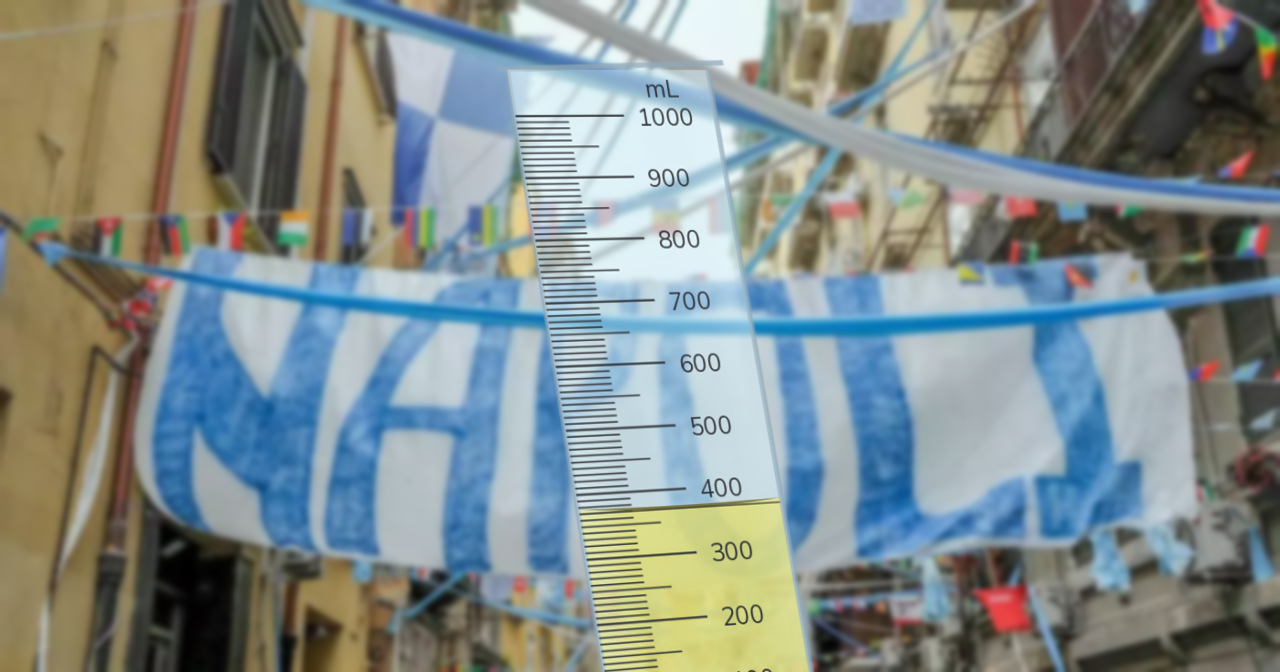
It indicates 370,mL
